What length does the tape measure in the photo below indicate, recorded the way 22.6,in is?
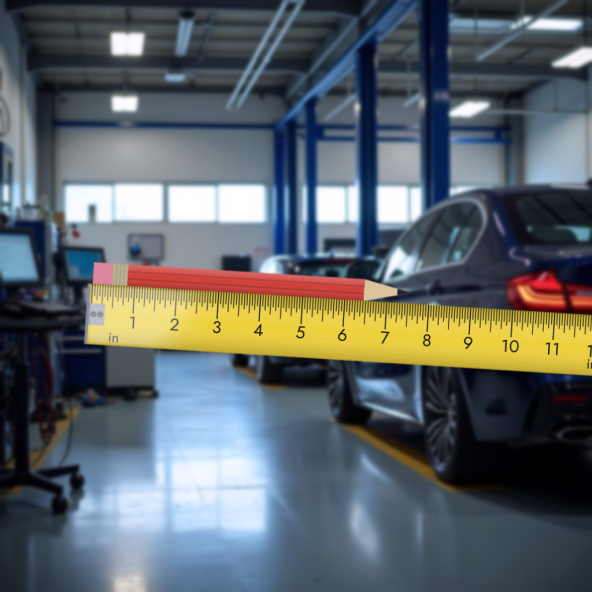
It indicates 7.5,in
